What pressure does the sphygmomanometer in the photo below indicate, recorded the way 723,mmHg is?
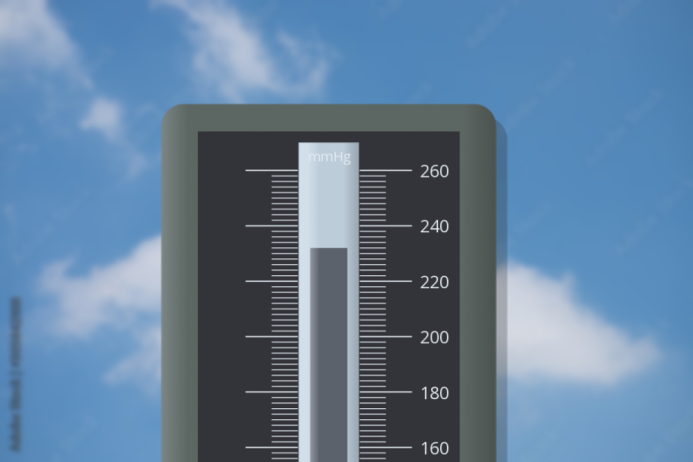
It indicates 232,mmHg
